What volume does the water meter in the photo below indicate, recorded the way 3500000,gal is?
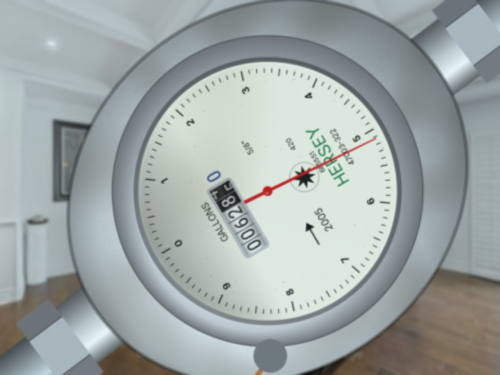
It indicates 62845.1,gal
